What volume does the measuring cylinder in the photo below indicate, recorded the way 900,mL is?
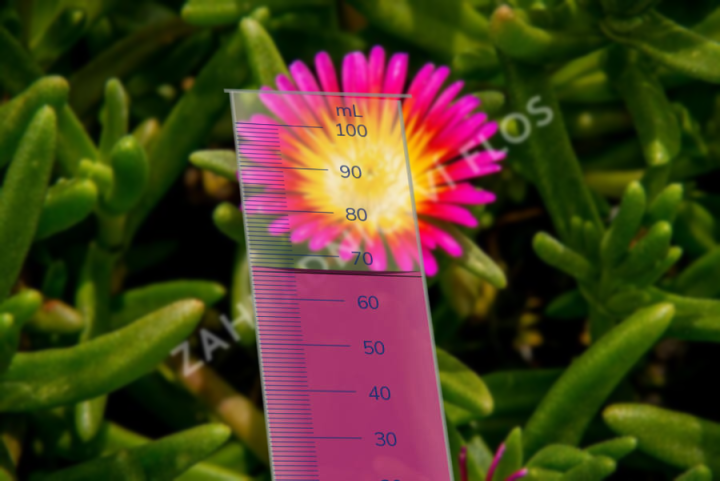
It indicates 66,mL
